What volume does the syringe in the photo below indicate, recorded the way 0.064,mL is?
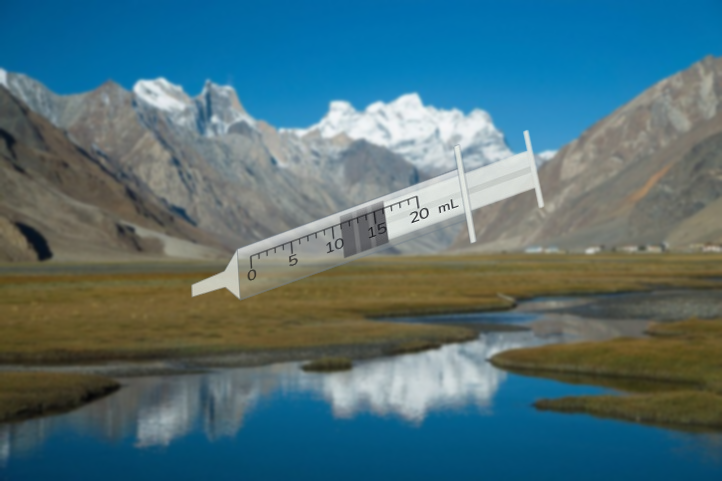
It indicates 11,mL
